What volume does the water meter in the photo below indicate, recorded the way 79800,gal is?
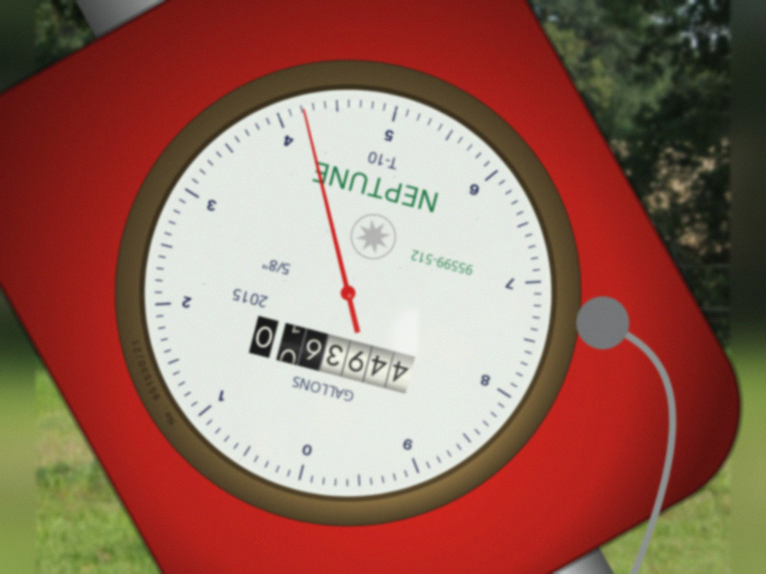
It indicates 4493604.2,gal
